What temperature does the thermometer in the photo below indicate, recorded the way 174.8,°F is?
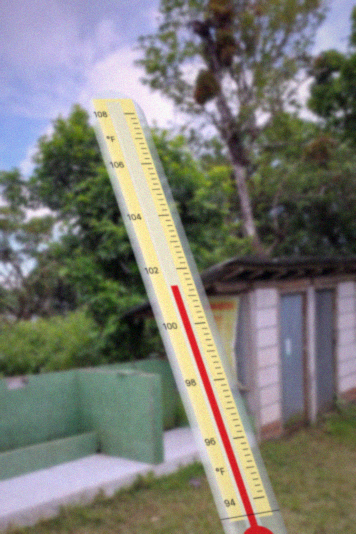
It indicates 101.4,°F
